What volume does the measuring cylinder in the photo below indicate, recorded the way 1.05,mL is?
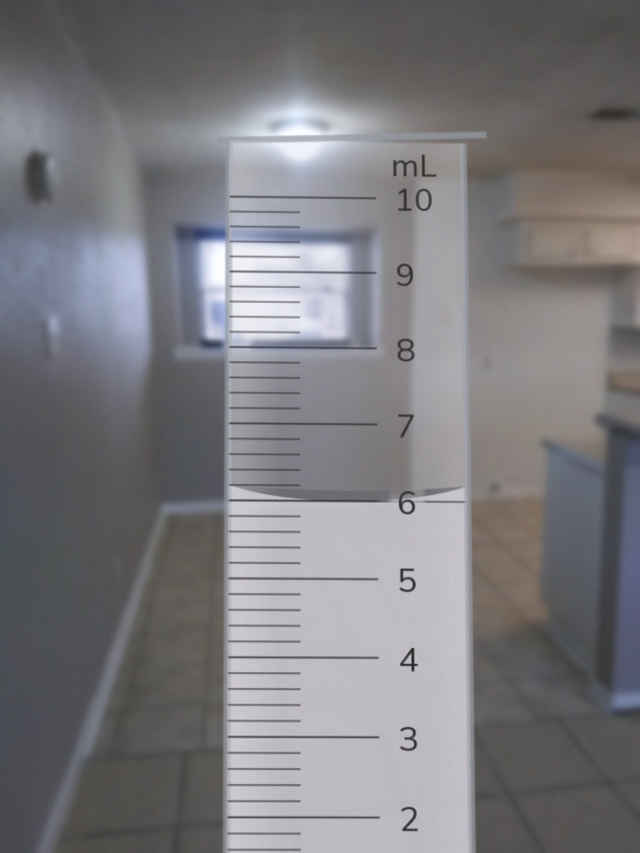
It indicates 6,mL
